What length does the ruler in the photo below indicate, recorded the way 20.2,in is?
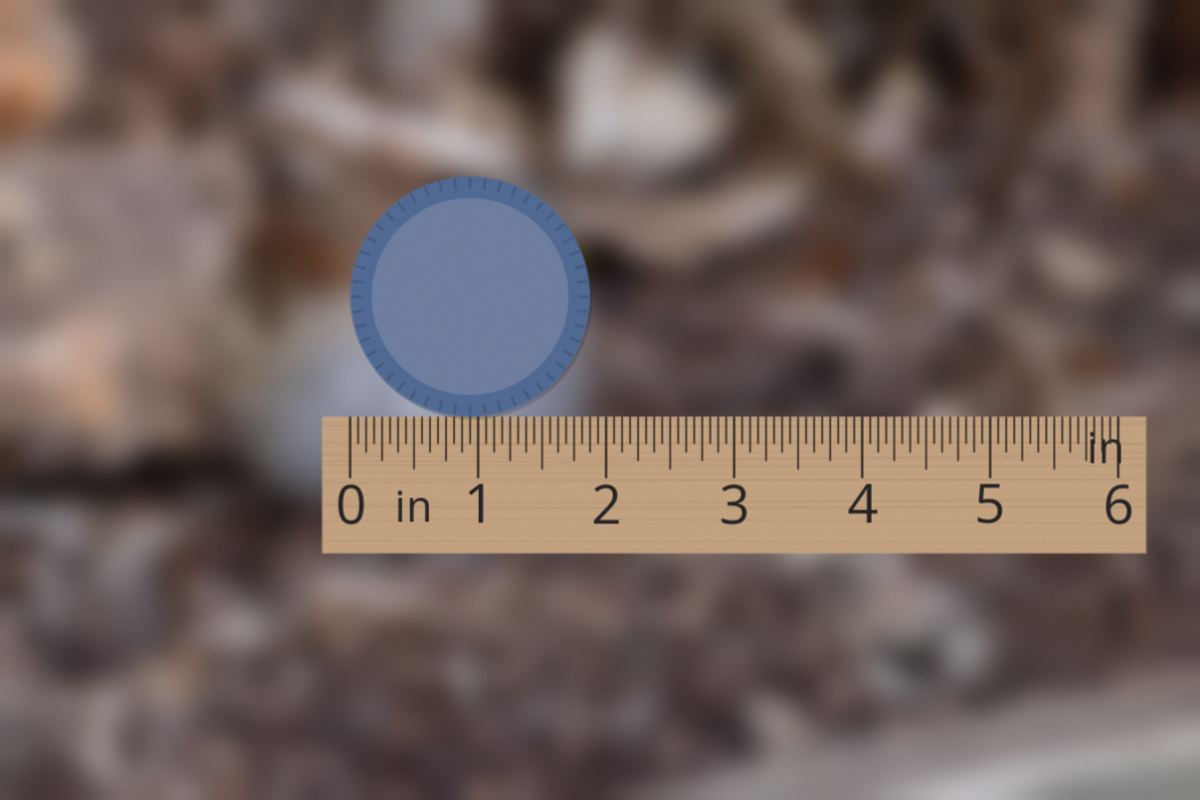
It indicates 1.875,in
